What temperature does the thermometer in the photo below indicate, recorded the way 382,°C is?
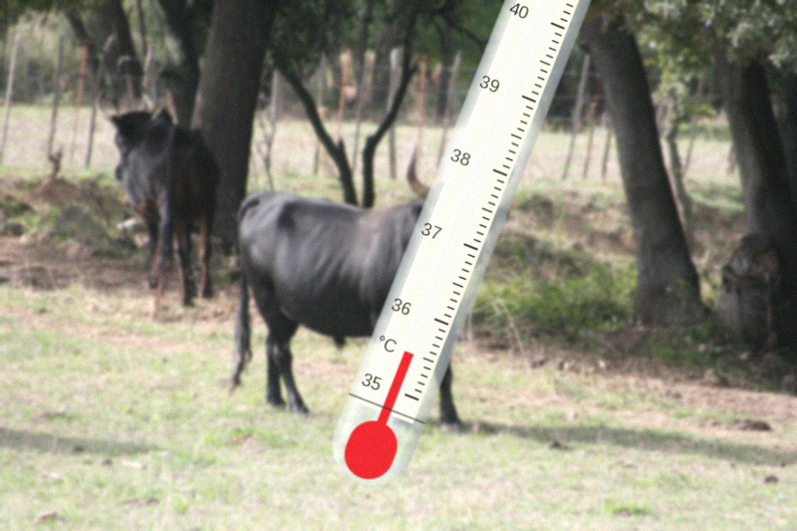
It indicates 35.5,°C
